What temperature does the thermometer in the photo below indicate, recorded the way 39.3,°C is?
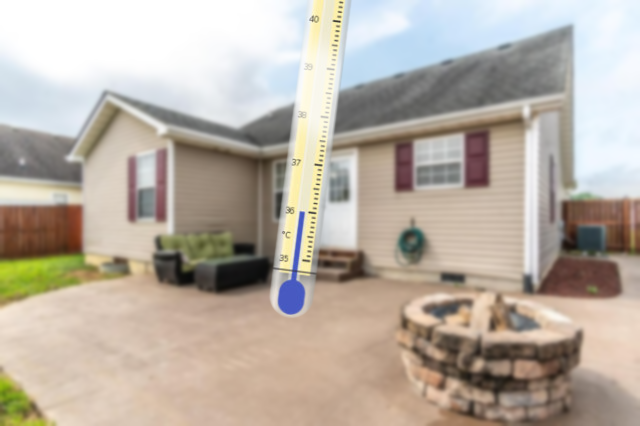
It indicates 36,°C
